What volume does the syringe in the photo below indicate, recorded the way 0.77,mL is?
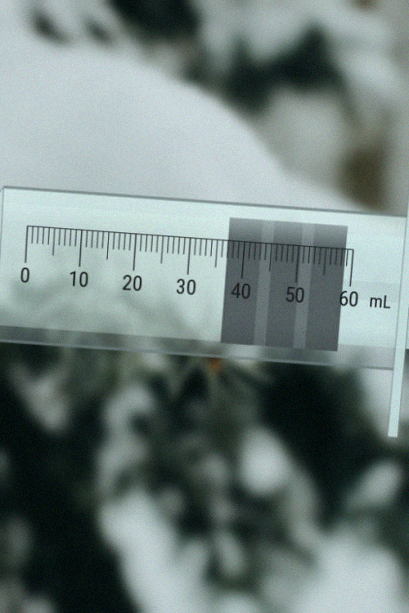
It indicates 37,mL
